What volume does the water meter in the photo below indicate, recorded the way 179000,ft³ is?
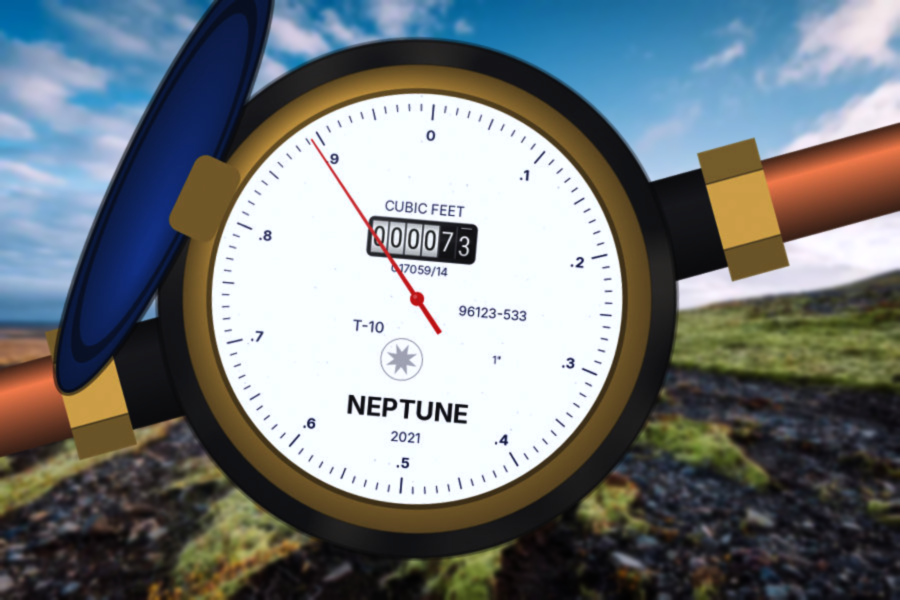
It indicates 72.89,ft³
